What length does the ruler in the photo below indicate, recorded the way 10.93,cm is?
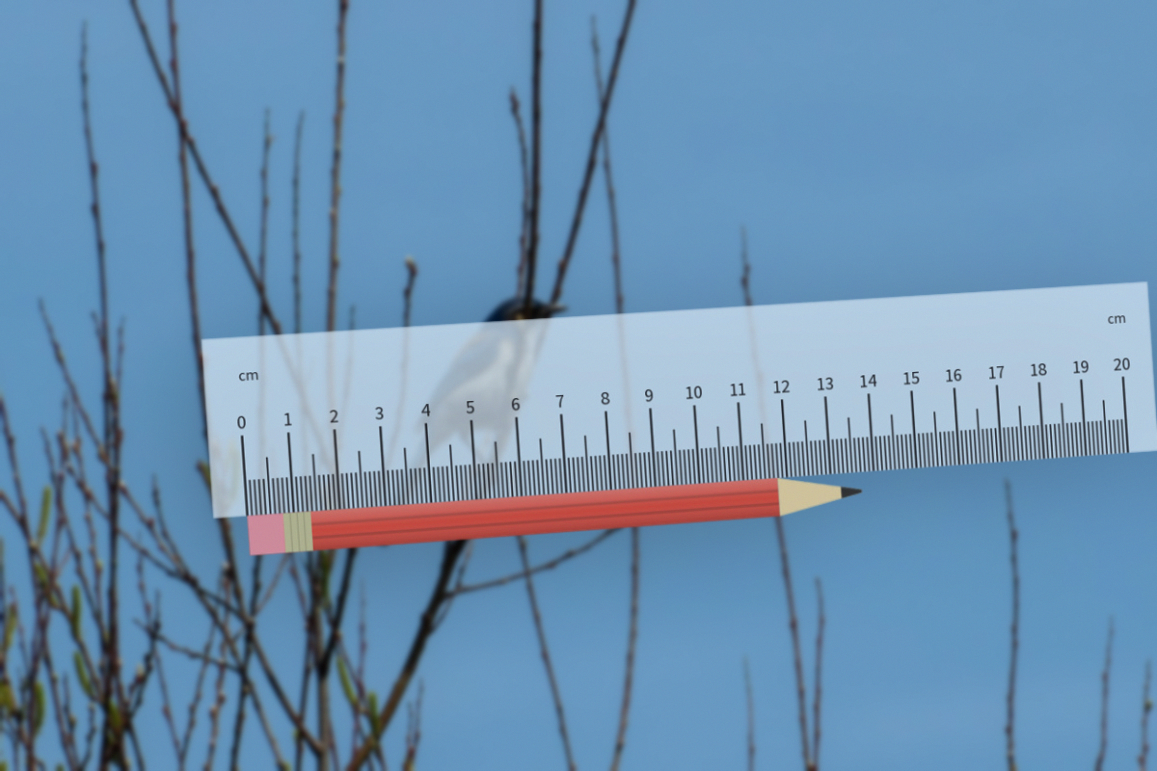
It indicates 13.7,cm
